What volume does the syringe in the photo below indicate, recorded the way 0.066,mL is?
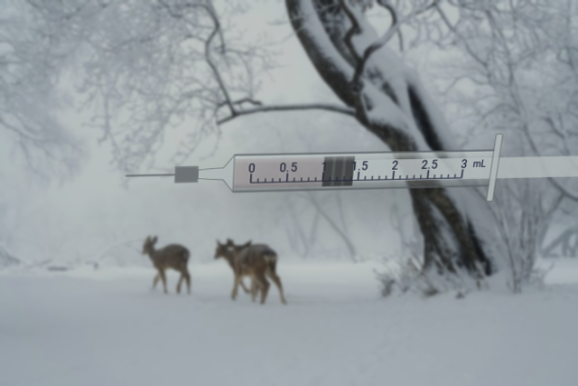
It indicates 1,mL
